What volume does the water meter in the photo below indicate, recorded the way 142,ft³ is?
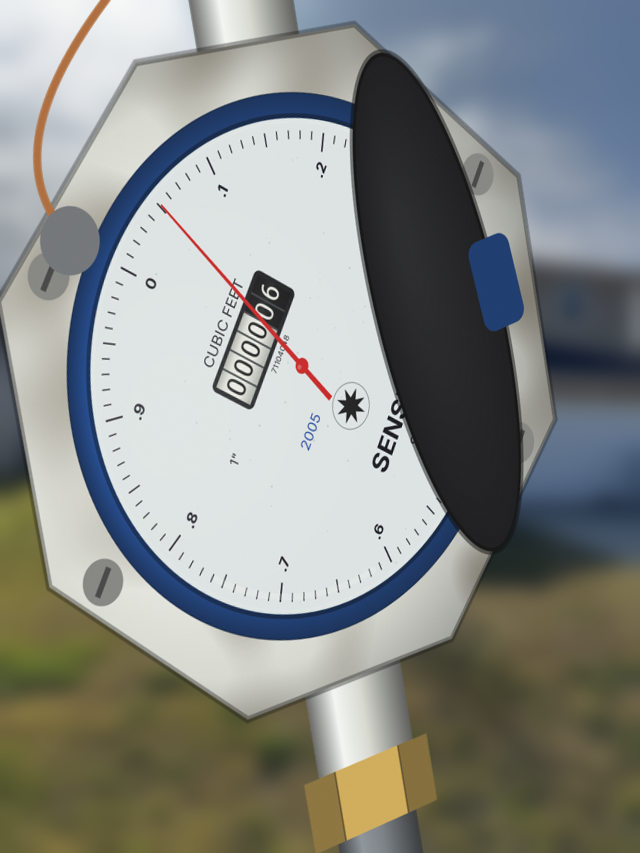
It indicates 6.05,ft³
